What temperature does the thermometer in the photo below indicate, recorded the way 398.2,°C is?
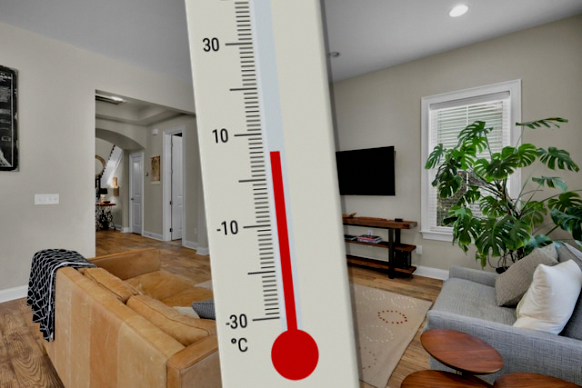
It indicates 6,°C
